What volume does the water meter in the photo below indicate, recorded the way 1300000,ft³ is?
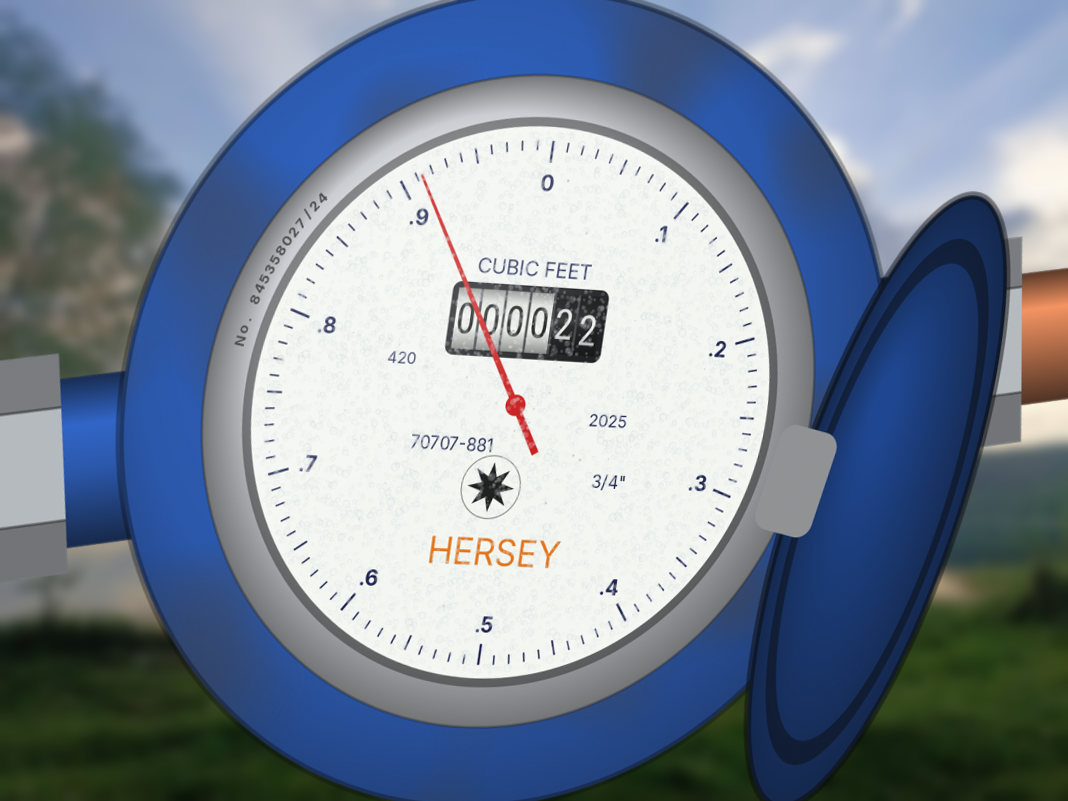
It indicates 21.91,ft³
